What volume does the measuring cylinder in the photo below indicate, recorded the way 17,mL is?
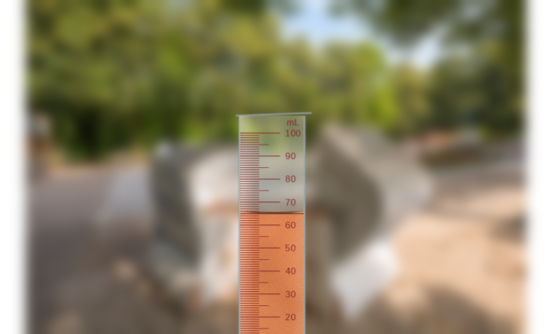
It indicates 65,mL
